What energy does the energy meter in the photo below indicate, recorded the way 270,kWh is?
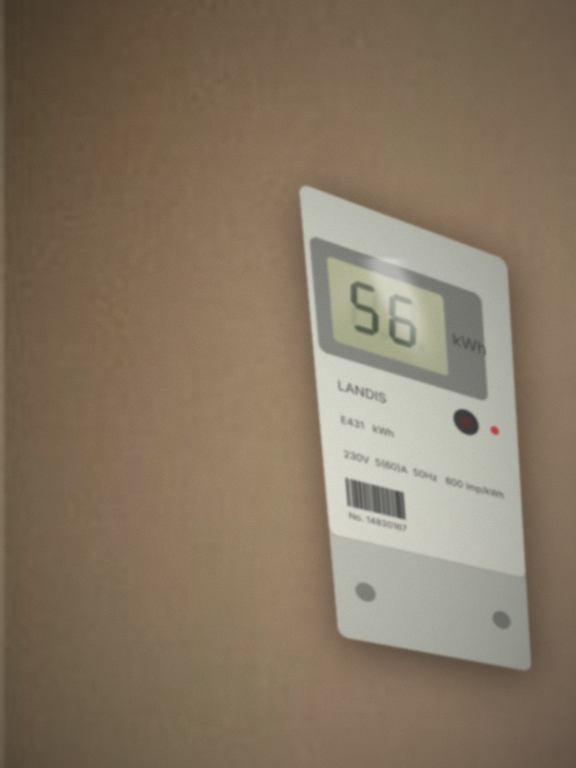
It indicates 56,kWh
